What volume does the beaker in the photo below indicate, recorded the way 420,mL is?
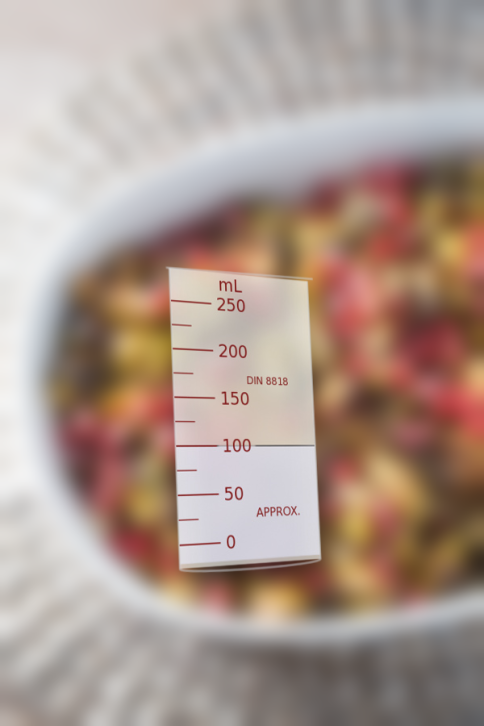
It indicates 100,mL
